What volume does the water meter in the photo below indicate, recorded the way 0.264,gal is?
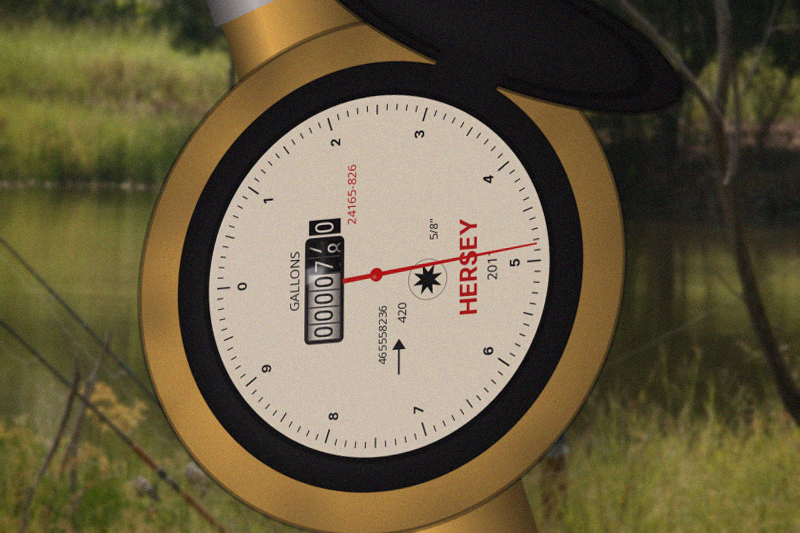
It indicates 774.8,gal
